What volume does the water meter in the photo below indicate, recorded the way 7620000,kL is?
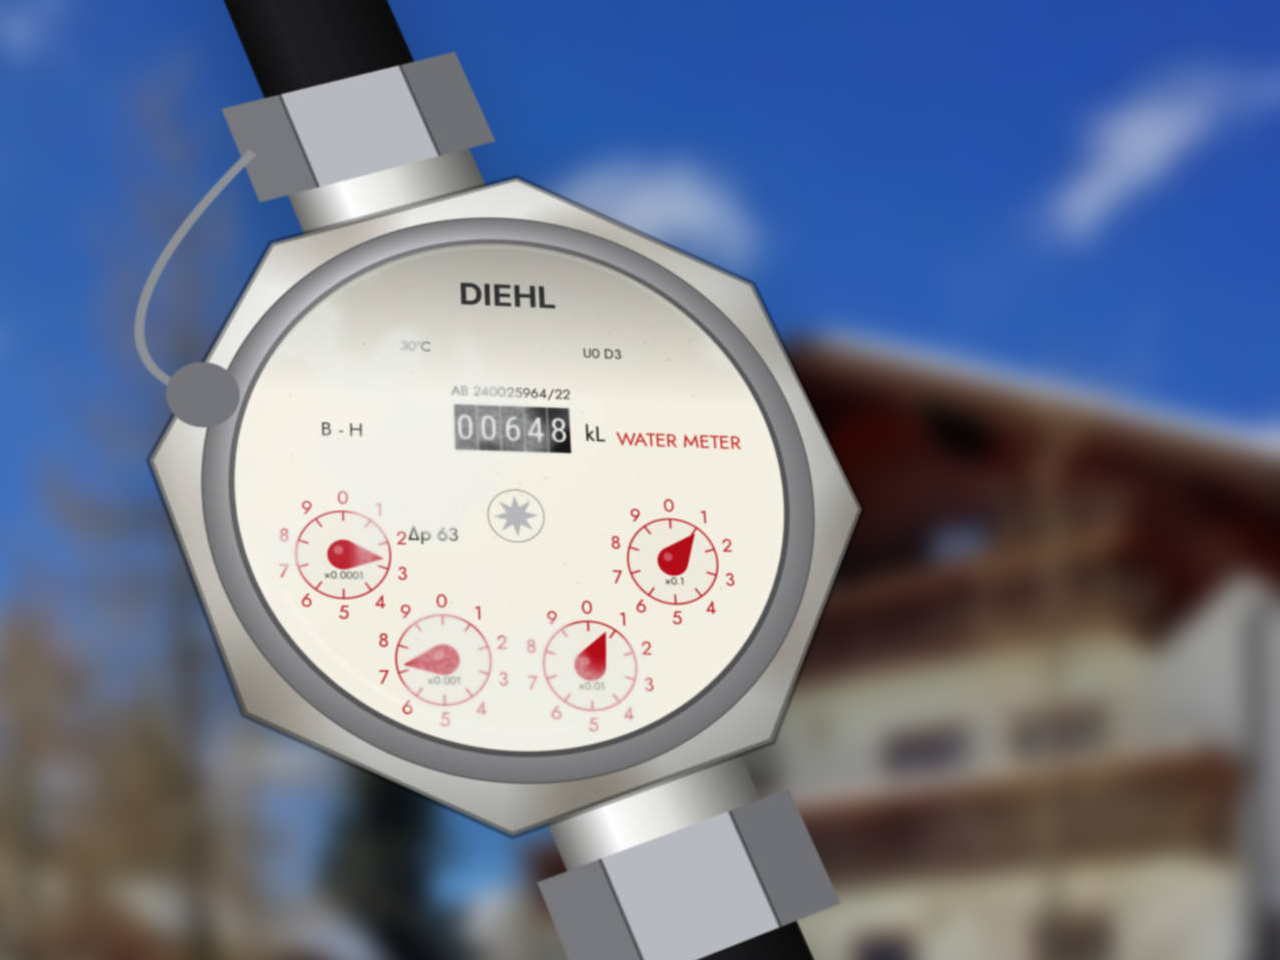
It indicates 648.1072,kL
